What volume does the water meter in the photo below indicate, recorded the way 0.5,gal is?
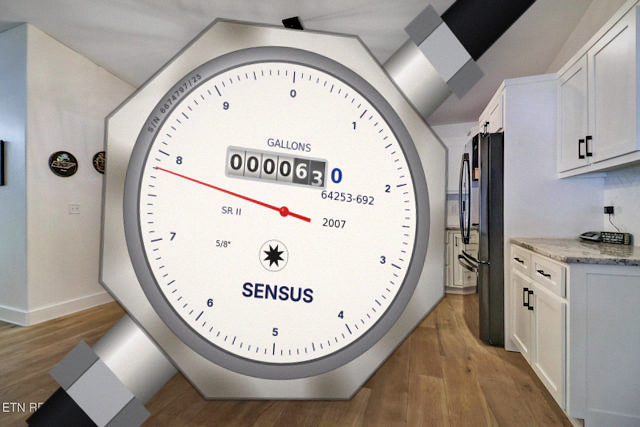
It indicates 627.8,gal
